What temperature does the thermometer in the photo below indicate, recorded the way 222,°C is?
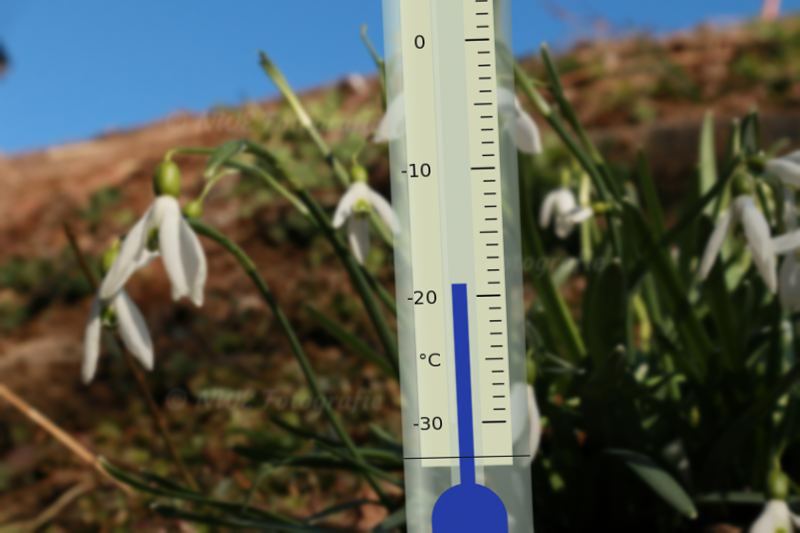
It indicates -19,°C
